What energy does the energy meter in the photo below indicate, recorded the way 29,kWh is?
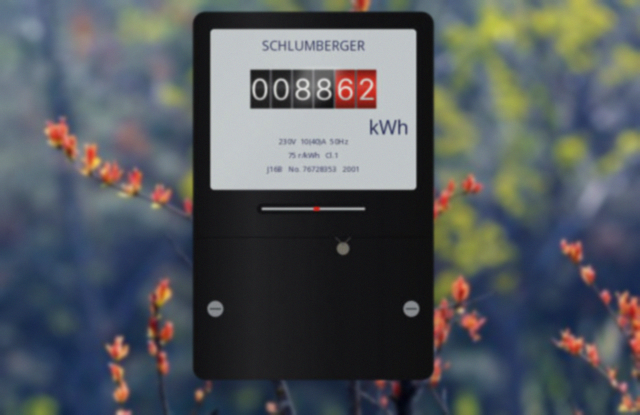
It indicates 88.62,kWh
